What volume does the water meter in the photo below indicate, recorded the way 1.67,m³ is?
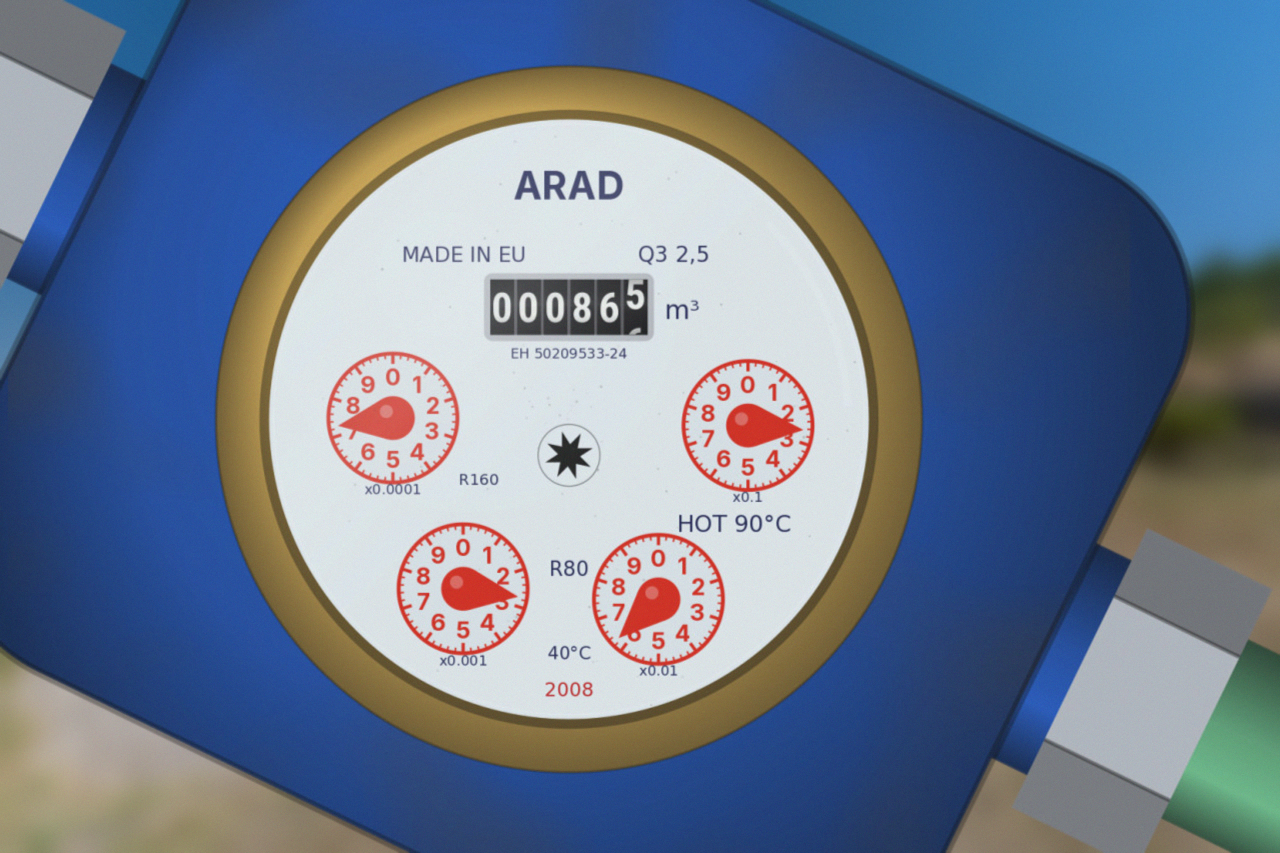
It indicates 865.2627,m³
